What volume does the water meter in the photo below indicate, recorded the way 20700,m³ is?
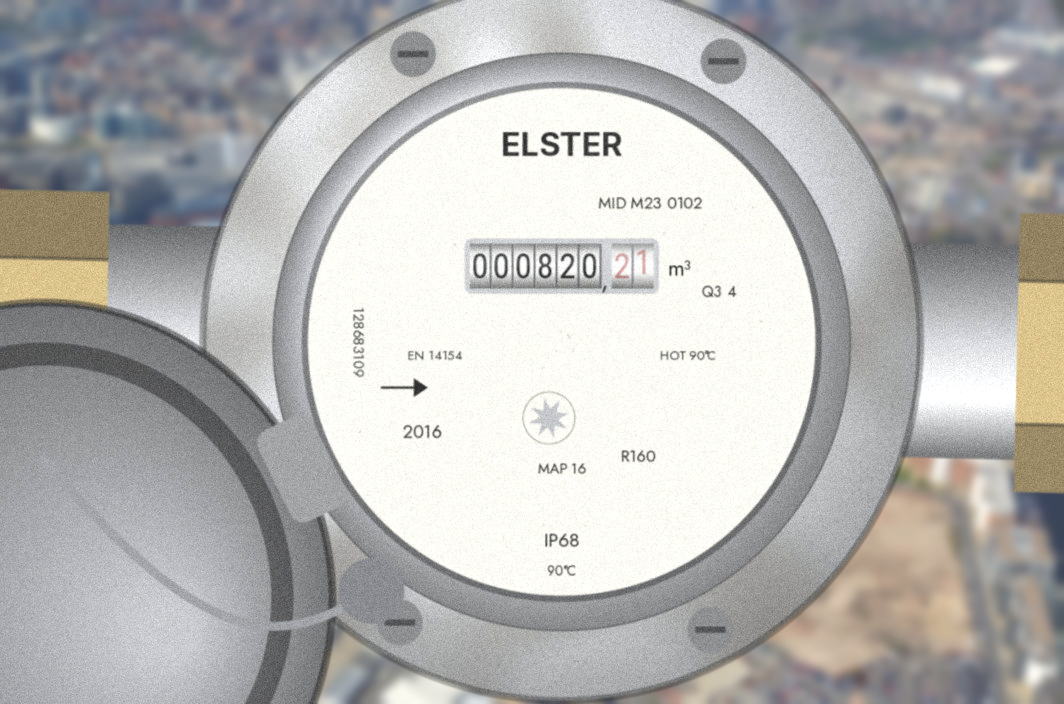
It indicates 820.21,m³
